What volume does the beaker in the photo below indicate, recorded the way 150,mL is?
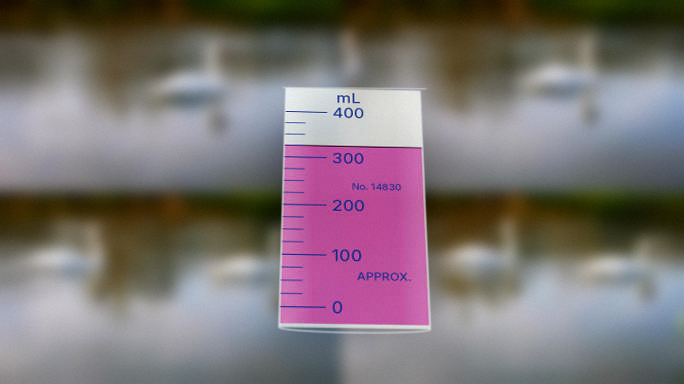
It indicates 325,mL
